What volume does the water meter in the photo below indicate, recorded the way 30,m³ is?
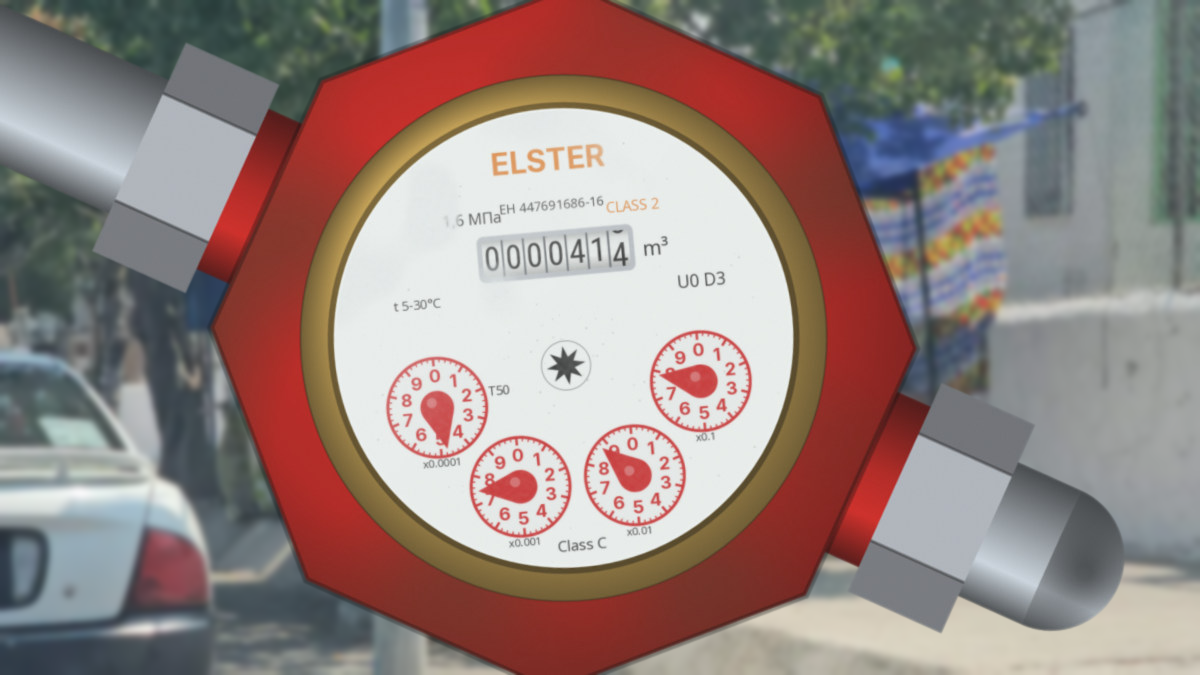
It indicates 413.7874,m³
